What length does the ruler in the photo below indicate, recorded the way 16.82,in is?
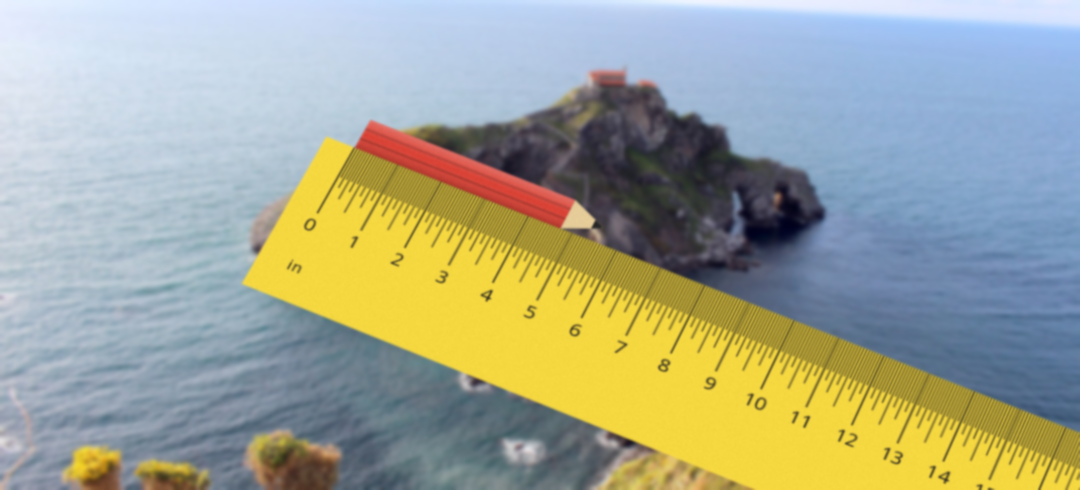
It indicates 5.5,in
